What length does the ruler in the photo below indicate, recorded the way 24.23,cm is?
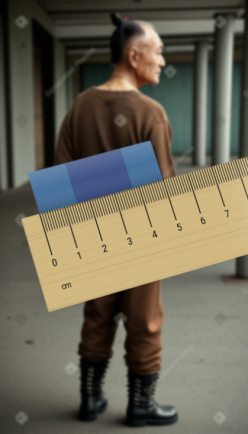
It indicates 5,cm
